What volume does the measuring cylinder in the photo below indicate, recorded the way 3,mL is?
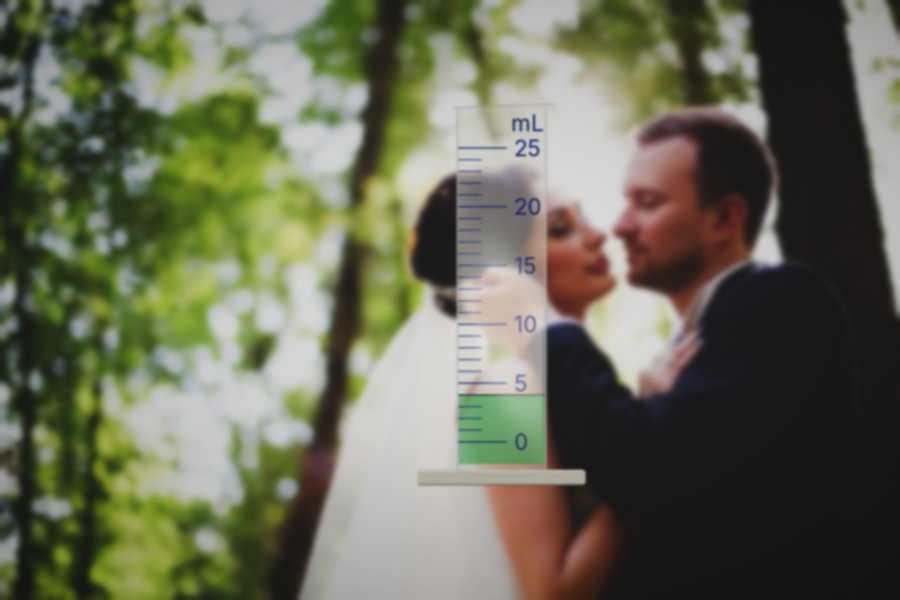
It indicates 4,mL
